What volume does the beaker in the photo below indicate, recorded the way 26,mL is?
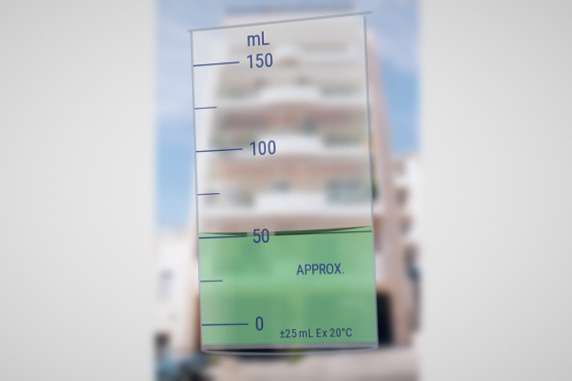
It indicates 50,mL
